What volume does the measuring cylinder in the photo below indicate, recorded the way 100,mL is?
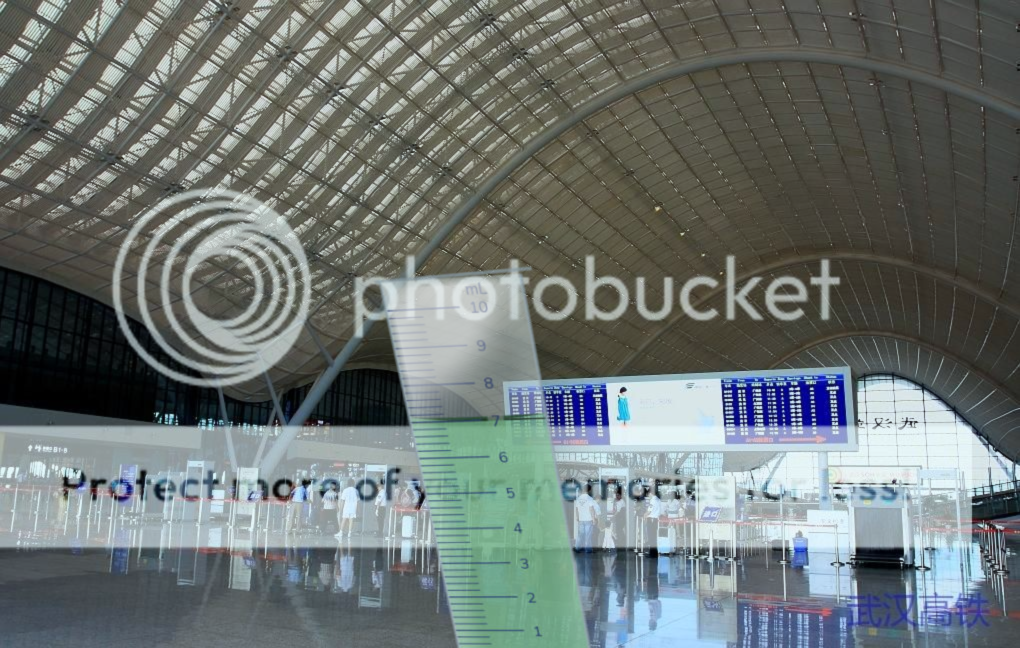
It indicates 7,mL
